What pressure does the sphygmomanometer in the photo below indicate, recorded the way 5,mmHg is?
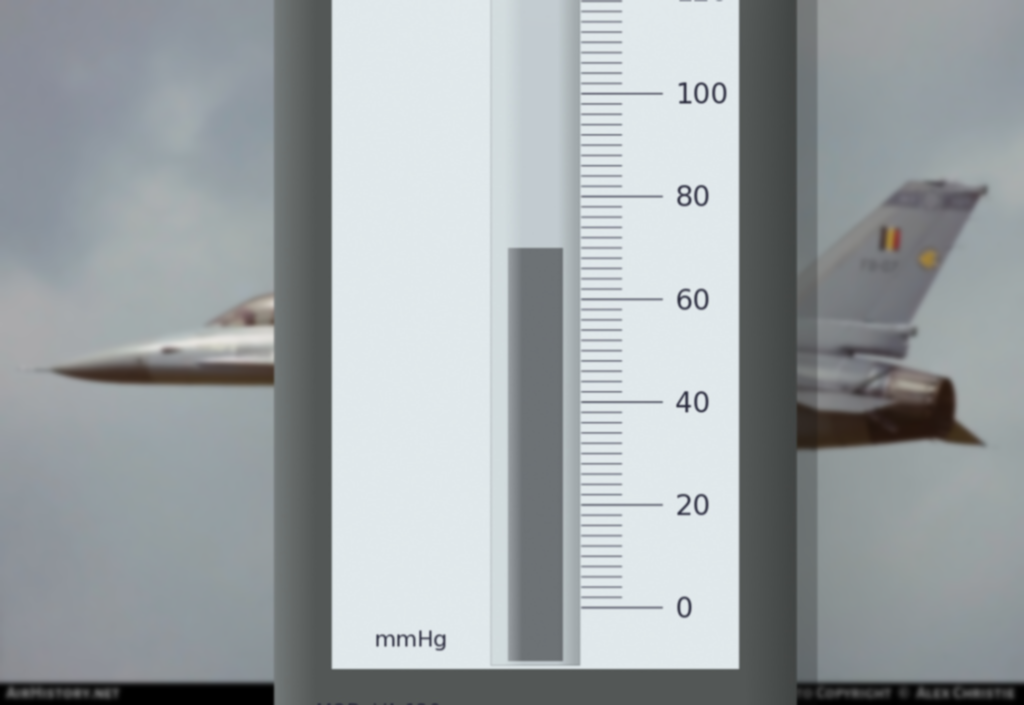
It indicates 70,mmHg
